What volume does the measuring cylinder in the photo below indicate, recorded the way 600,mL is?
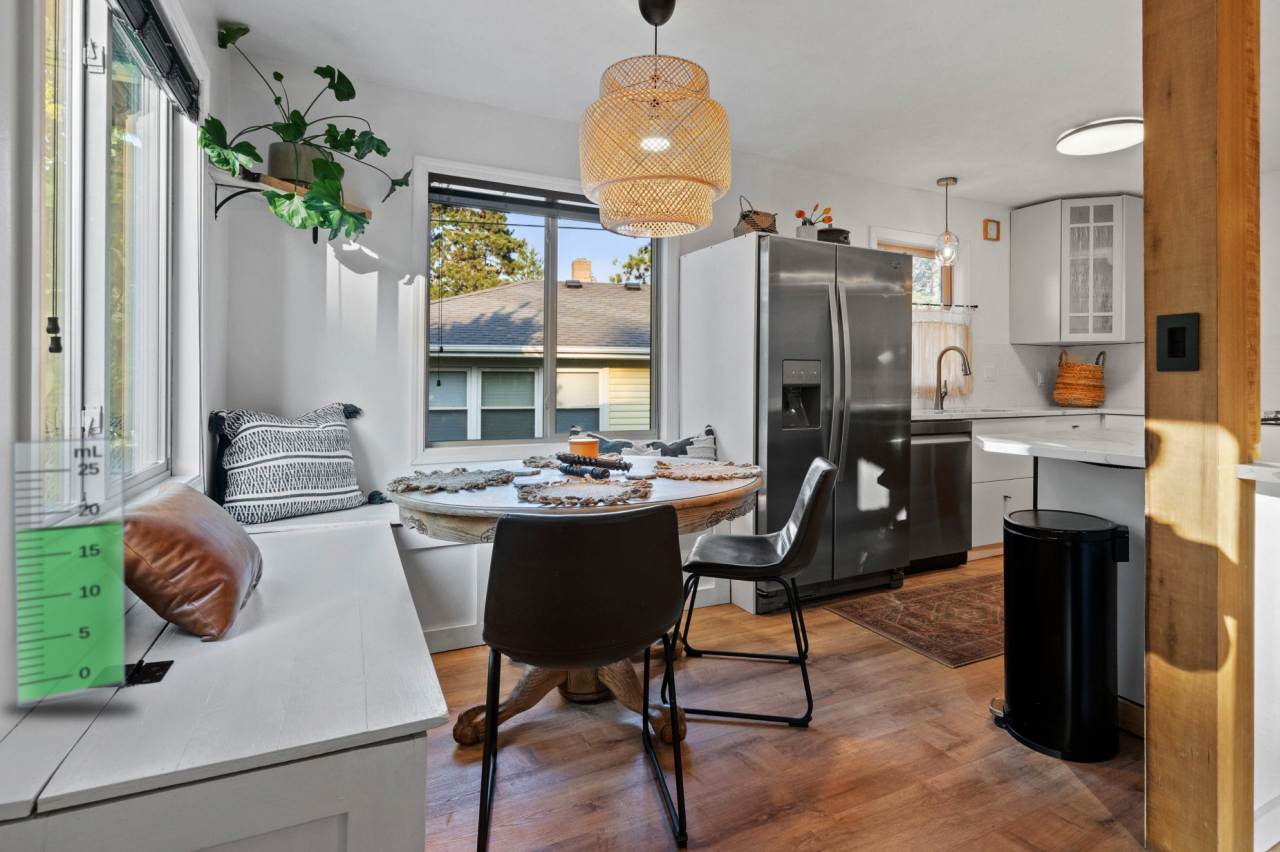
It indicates 18,mL
